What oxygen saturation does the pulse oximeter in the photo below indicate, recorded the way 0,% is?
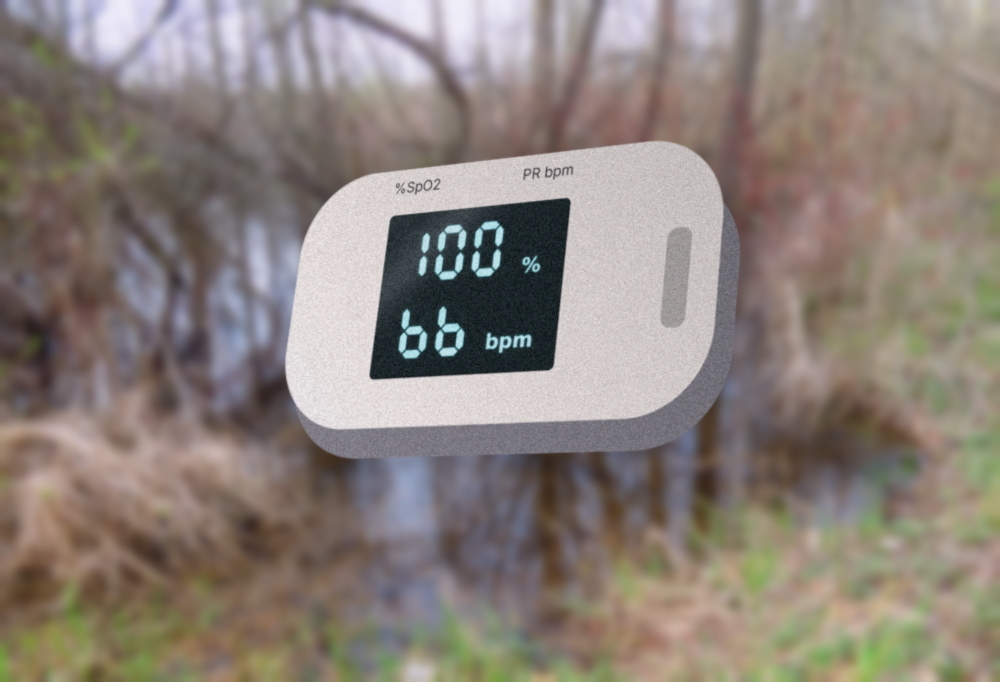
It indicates 100,%
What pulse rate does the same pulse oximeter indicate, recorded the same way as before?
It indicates 66,bpm
